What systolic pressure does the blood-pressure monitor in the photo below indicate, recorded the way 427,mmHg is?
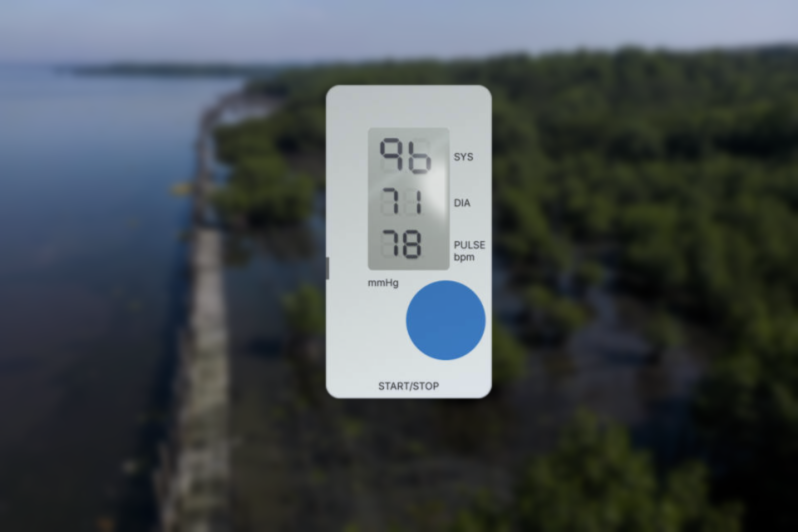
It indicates 96,mmHg
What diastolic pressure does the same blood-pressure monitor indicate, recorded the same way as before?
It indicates 71,mmHg
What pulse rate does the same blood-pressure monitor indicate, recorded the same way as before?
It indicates 78,bpm
